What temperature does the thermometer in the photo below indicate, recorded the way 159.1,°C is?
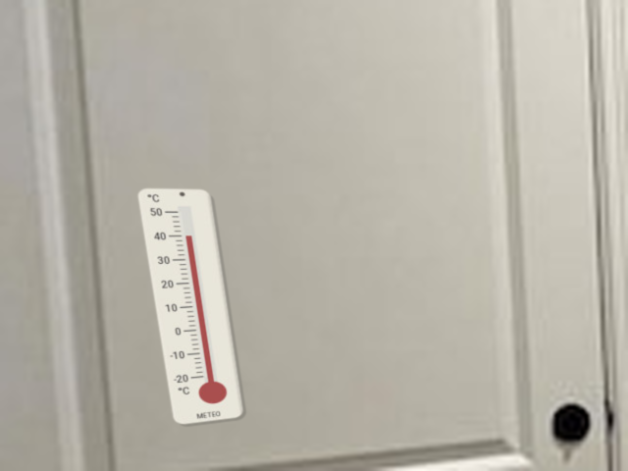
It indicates 40,°C
